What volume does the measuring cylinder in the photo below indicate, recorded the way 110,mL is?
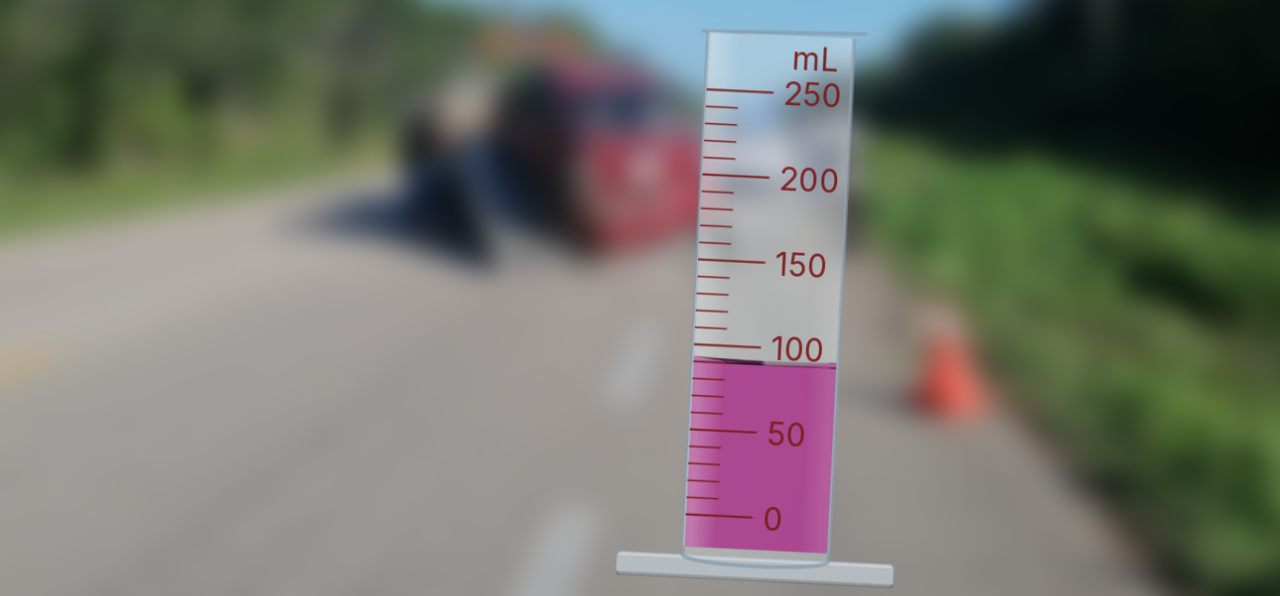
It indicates 90,mL
